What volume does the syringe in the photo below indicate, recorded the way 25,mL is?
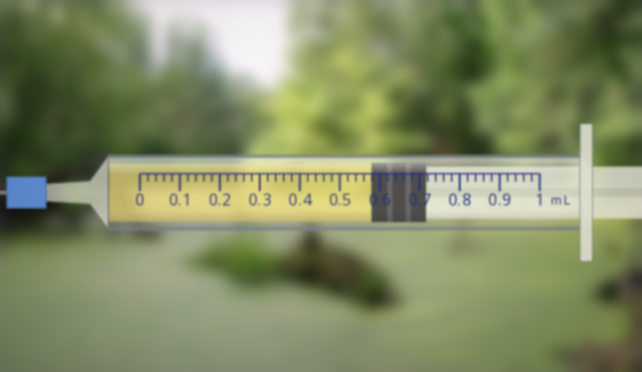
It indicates 0.58,mL
